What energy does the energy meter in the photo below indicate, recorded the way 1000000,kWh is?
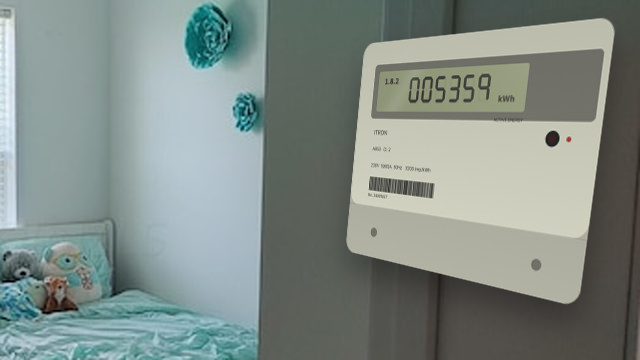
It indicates 5359,kWh
